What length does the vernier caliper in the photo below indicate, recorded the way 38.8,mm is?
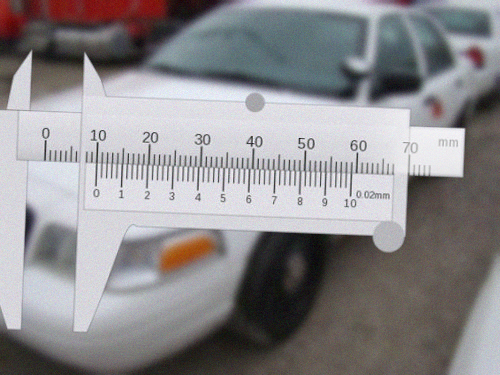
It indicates 10.0,mm
